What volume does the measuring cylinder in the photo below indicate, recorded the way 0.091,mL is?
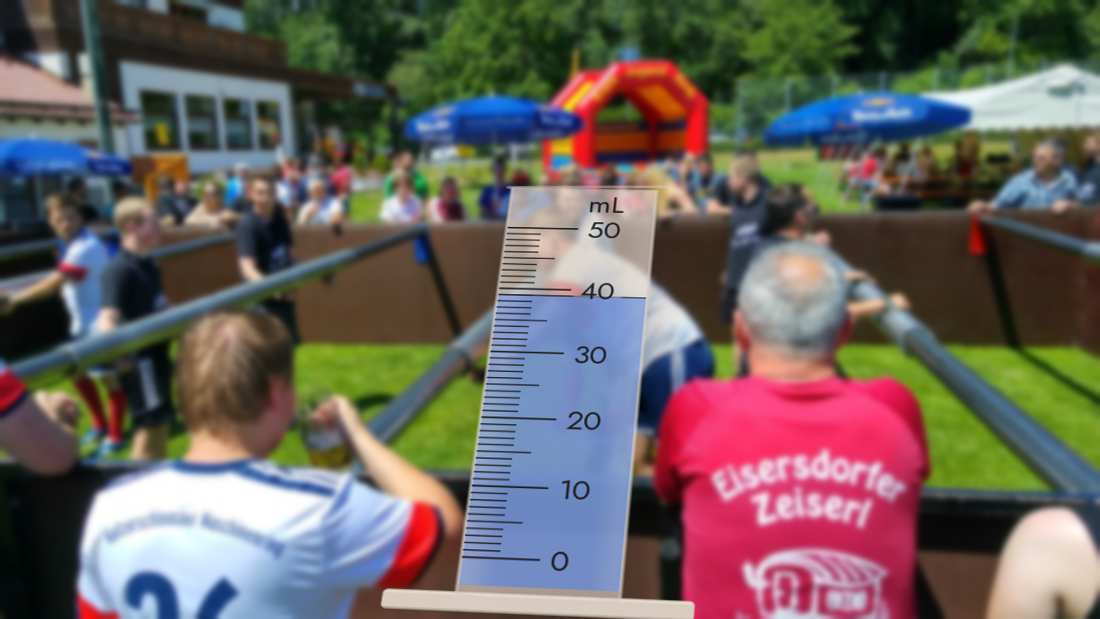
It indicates 39,mL
